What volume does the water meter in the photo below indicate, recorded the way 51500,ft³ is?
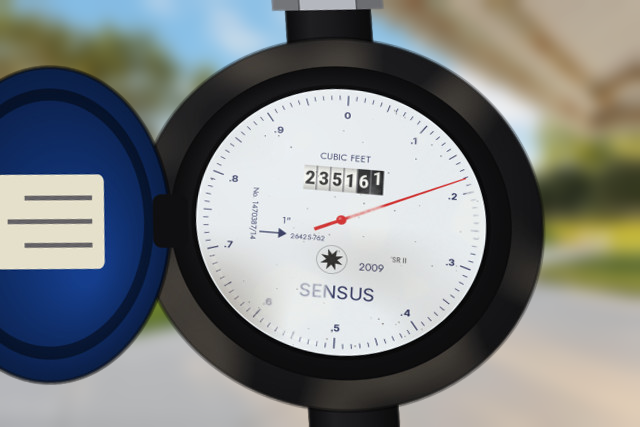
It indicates 235161.18,ft³
